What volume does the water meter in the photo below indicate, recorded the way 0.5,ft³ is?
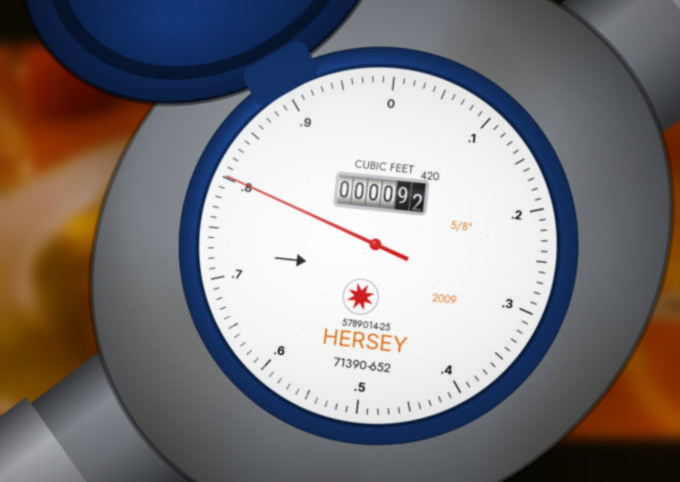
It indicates 91.80,ft³
